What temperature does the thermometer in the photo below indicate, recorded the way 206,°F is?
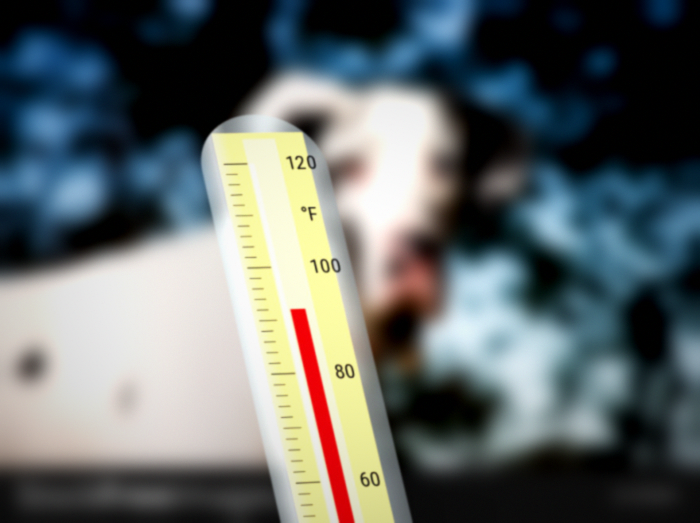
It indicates 92,°F
